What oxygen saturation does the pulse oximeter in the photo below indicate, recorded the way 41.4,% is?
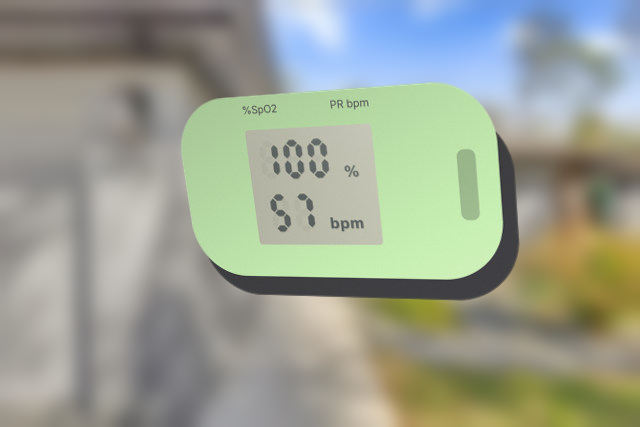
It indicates 100,%
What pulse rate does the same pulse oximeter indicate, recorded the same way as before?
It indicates 57,bpm
